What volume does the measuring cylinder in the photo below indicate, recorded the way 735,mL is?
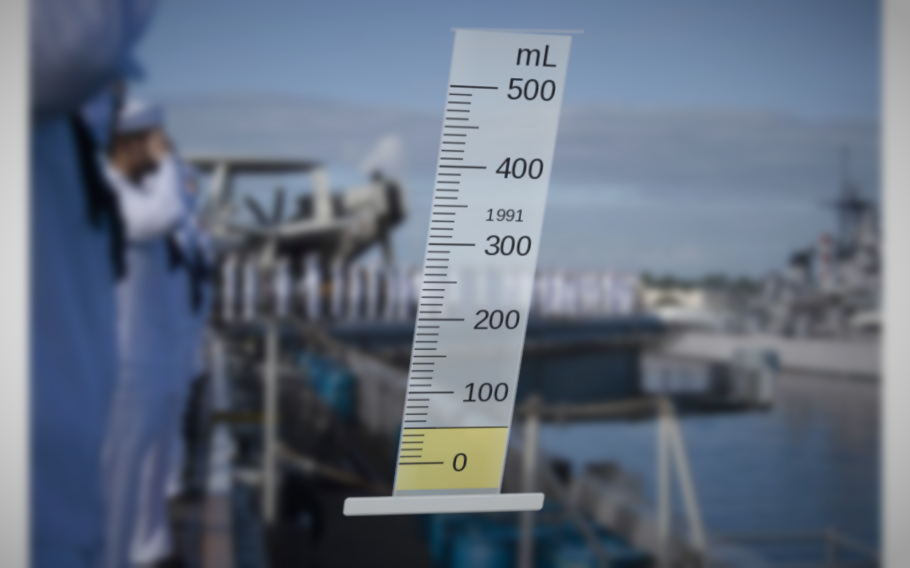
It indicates 50,mL
